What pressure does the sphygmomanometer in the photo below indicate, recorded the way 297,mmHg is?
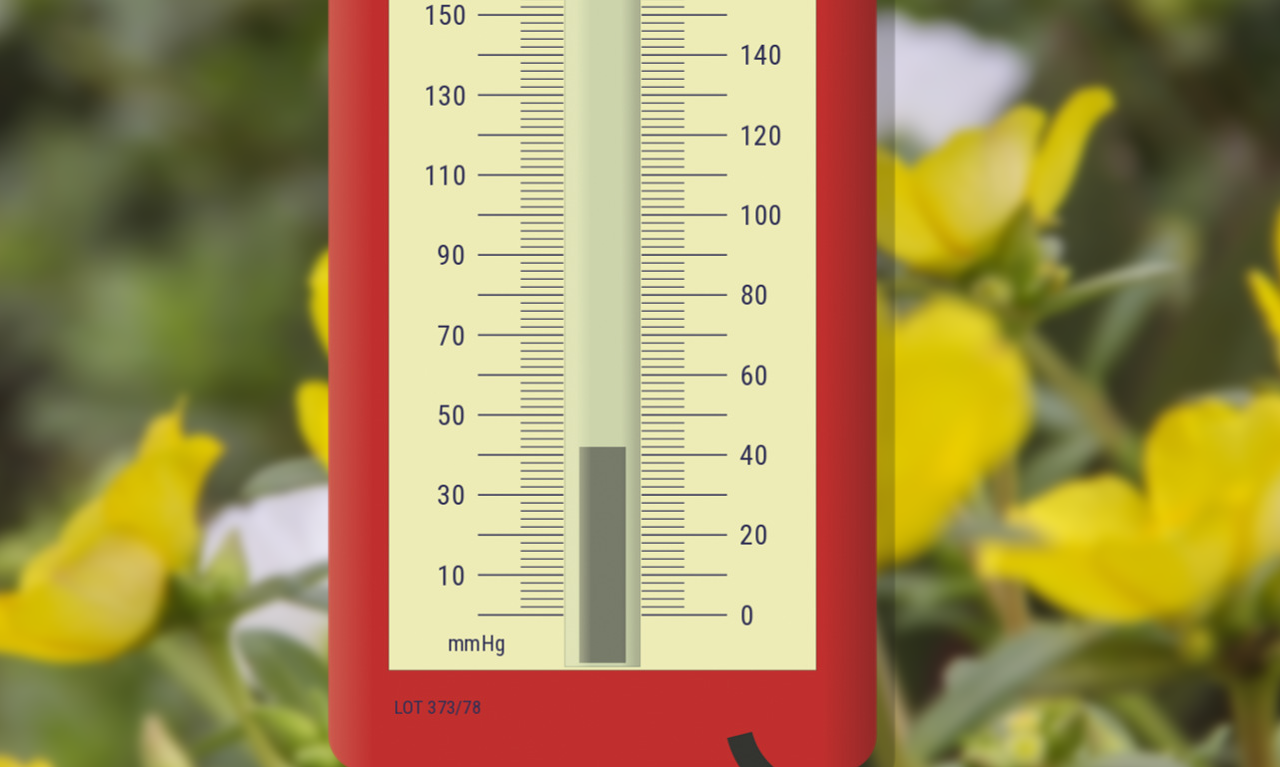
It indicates 42,mmHg
